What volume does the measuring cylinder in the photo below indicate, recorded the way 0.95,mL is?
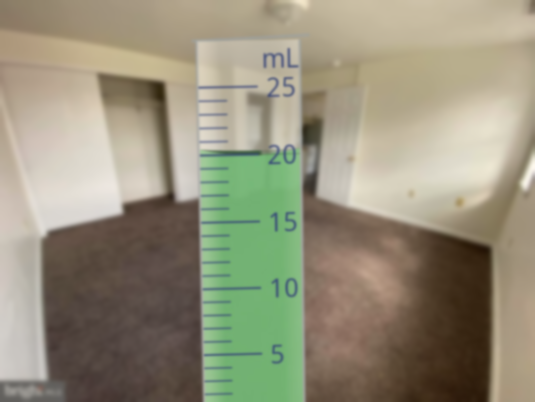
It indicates 20,mL
